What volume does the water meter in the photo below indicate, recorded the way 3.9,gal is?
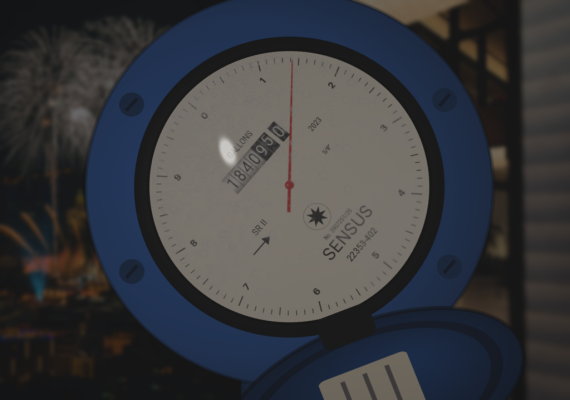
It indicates 1840951.4,gal
